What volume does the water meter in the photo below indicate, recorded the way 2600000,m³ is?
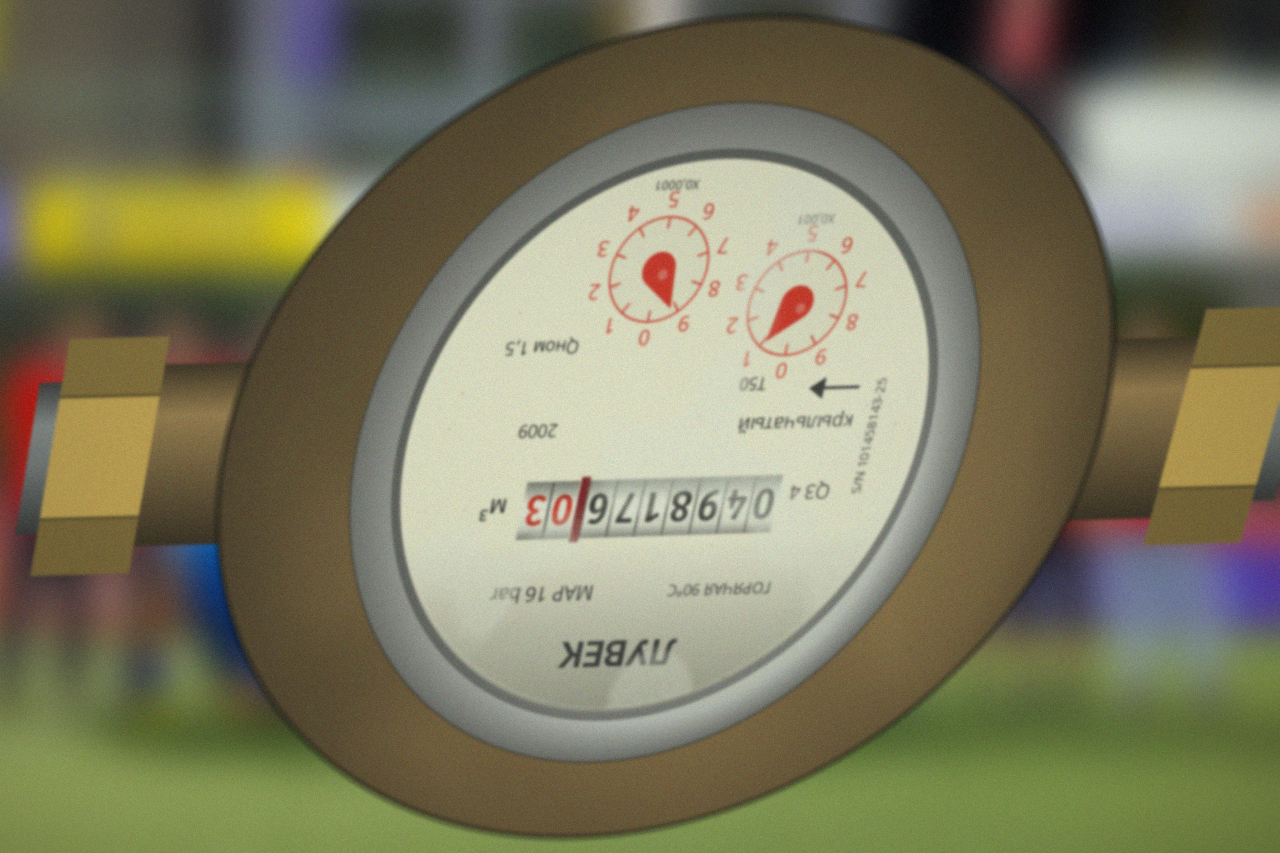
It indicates 498176.0309,m³
